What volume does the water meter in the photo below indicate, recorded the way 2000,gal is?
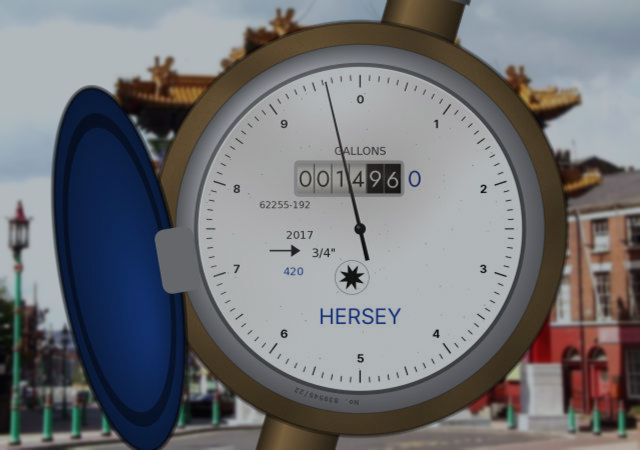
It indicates 14959.6,gal
